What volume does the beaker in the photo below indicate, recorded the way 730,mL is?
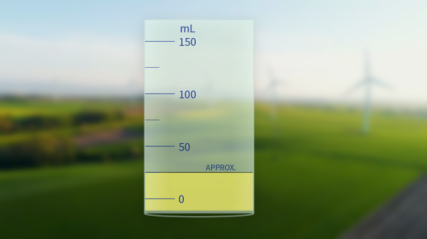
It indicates 25,mL
